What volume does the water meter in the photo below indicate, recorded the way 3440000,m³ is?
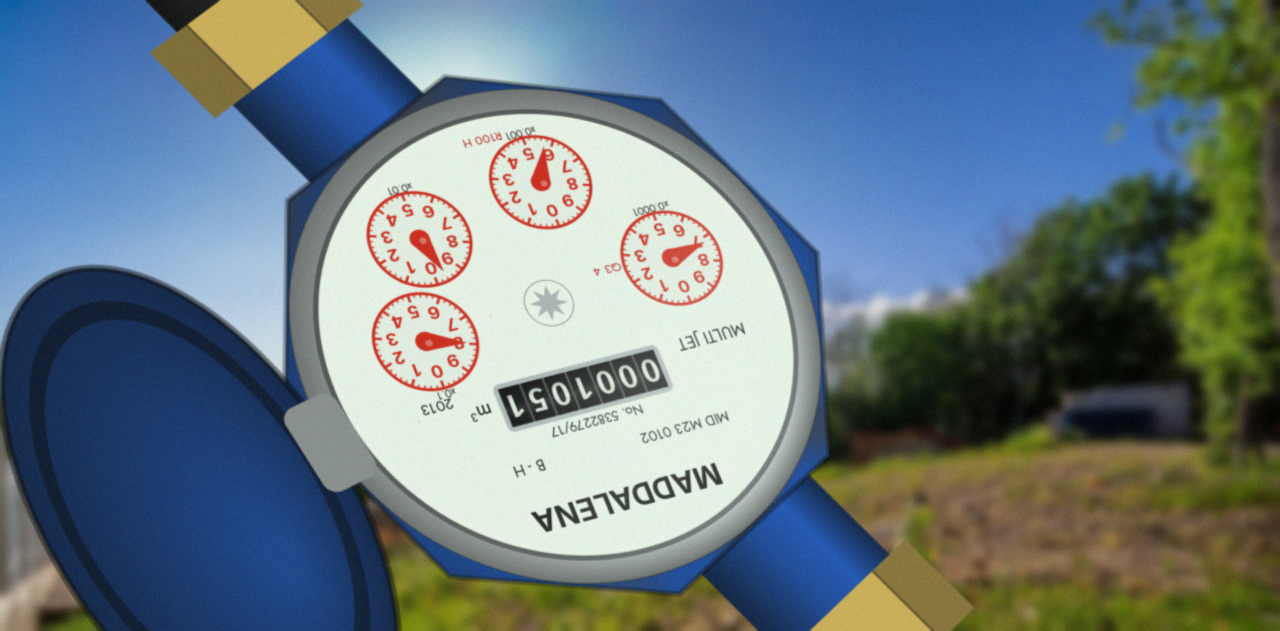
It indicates 1051.7957,m³
